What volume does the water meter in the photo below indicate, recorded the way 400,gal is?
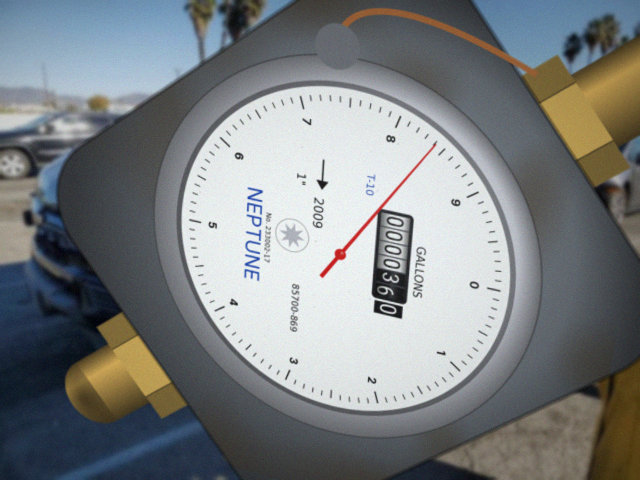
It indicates 358.4,gal
